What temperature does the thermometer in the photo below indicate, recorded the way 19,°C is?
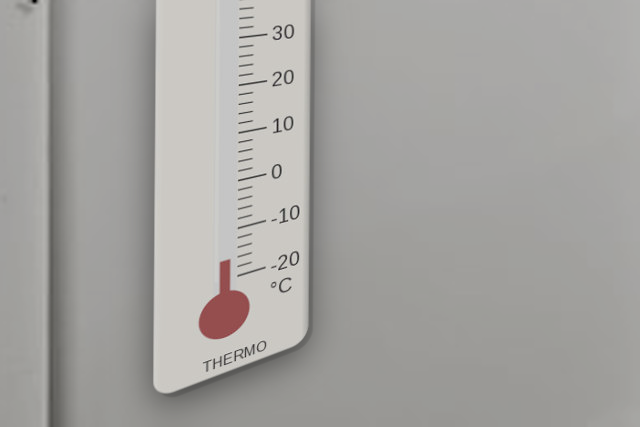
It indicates -16,°C
